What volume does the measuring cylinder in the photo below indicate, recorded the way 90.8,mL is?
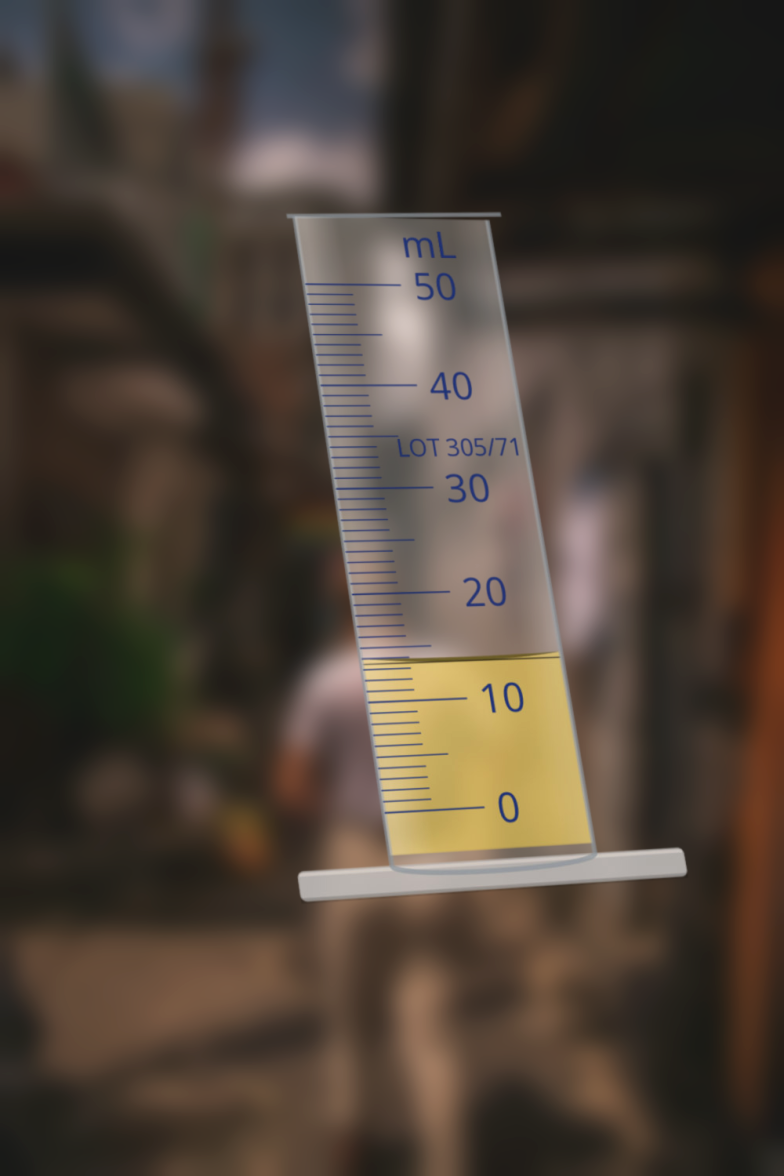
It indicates 13.5,mL
